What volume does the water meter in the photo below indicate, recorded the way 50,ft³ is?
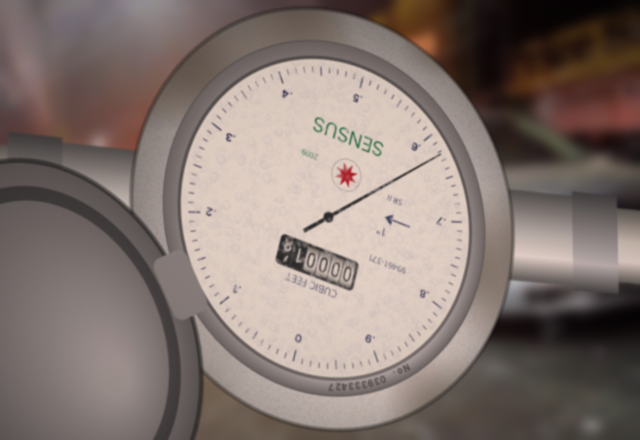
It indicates 17.62,ft³
